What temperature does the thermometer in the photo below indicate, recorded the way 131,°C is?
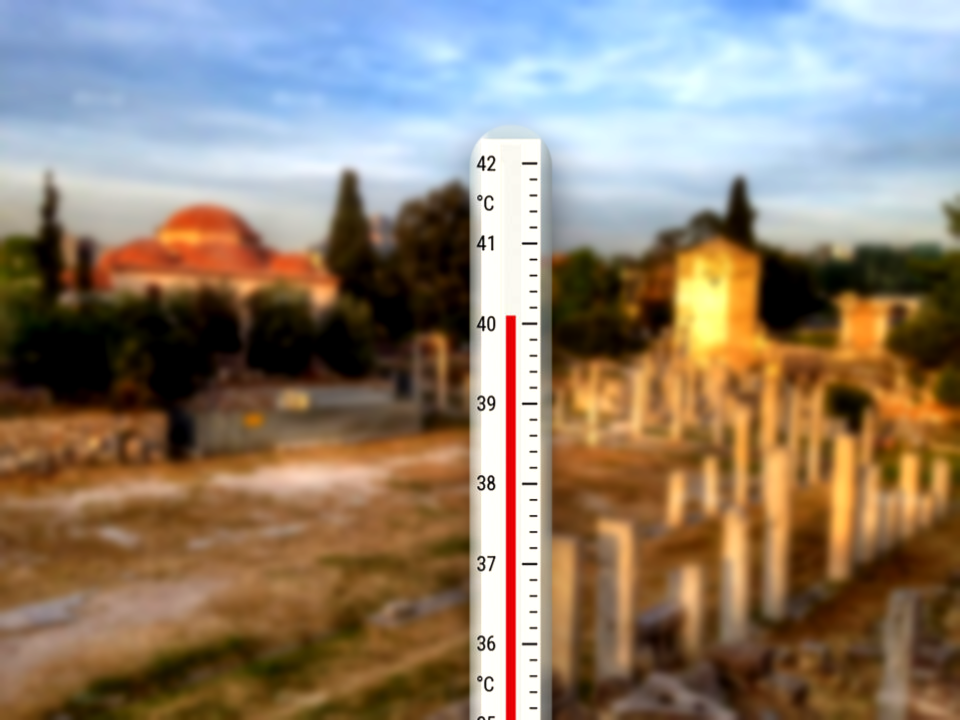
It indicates 40.1,°C
